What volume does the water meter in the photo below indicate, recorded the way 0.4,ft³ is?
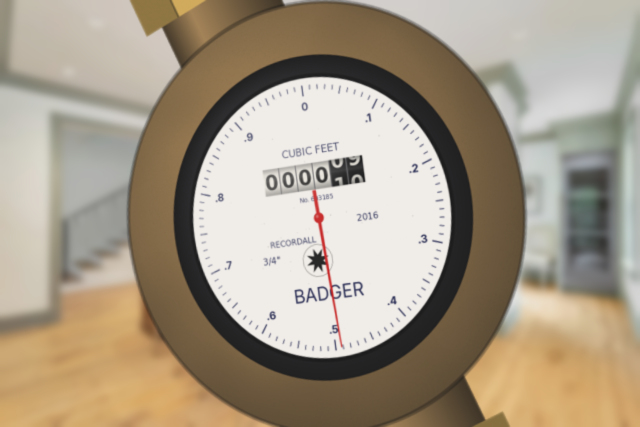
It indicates 9.49,ft³
